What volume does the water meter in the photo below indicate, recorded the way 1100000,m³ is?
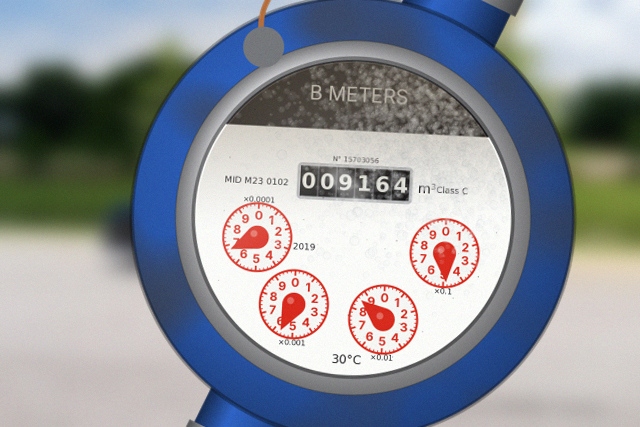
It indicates 9164.4856,m³
